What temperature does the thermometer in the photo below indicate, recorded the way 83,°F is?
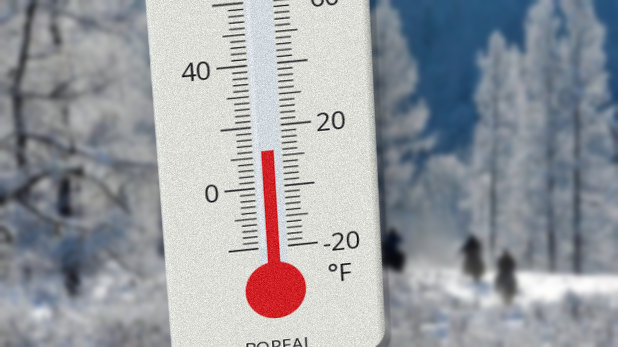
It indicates 12,°F
